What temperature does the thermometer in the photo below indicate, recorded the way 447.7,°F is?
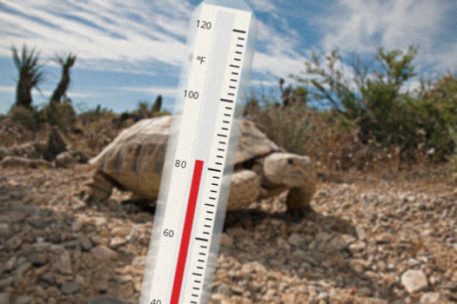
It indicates 82,°F
